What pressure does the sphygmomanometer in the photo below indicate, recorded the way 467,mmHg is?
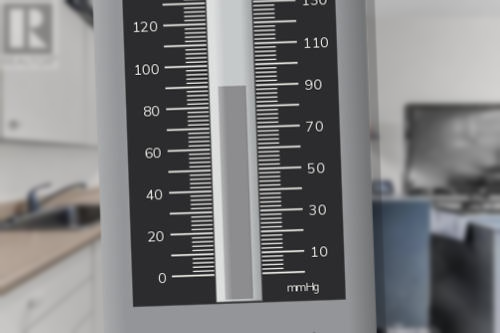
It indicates 90,mmHg
